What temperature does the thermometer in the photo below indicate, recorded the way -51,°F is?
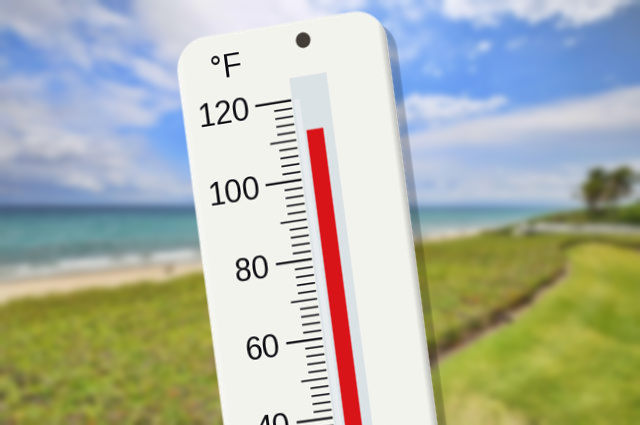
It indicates 112,°F
